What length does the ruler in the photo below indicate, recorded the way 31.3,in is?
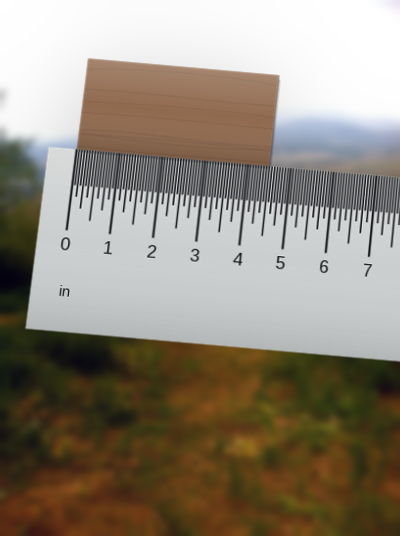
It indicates 4.5,in
